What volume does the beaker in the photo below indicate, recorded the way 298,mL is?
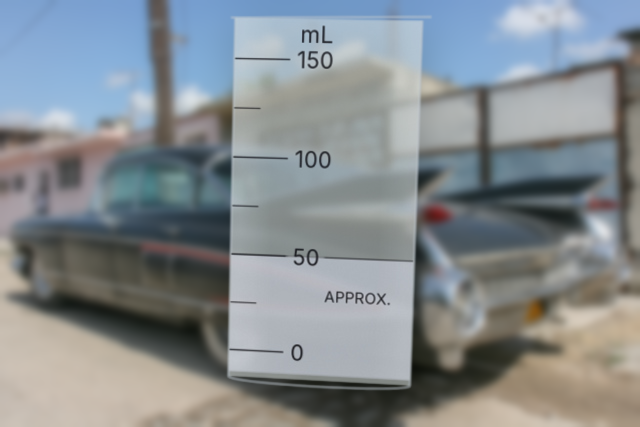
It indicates 50,mL
